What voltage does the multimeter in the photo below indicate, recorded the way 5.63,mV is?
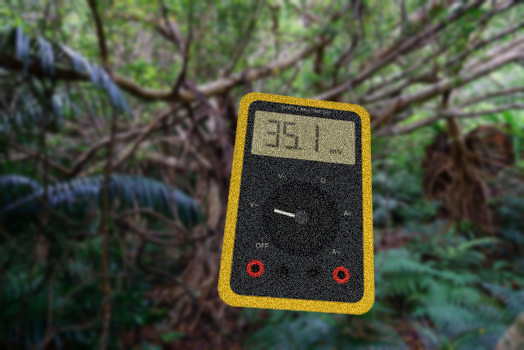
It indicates 35.1,mV
